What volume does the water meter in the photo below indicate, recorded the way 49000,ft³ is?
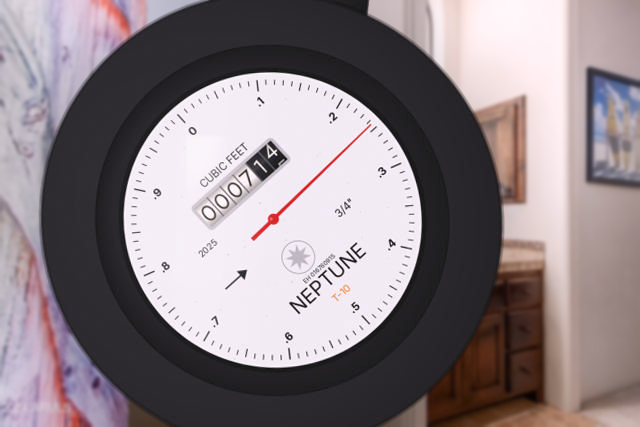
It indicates 714.24,ft³
